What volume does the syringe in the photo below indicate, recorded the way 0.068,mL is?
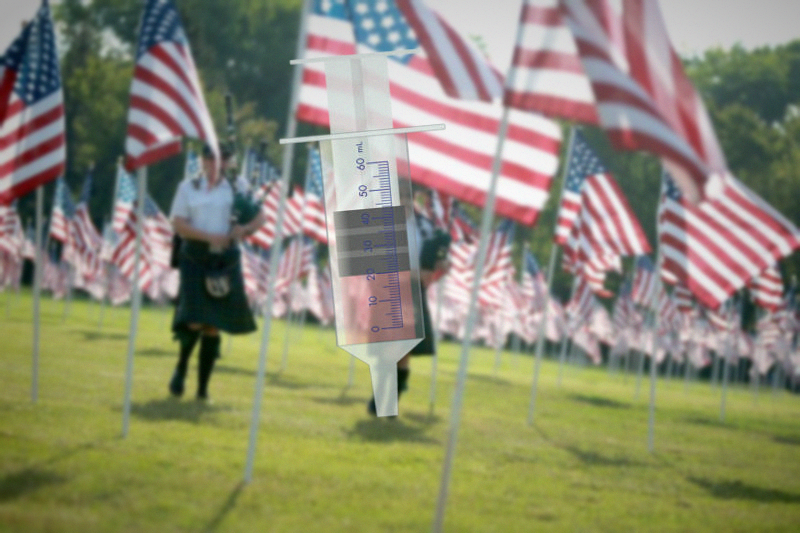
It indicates 20,mL
